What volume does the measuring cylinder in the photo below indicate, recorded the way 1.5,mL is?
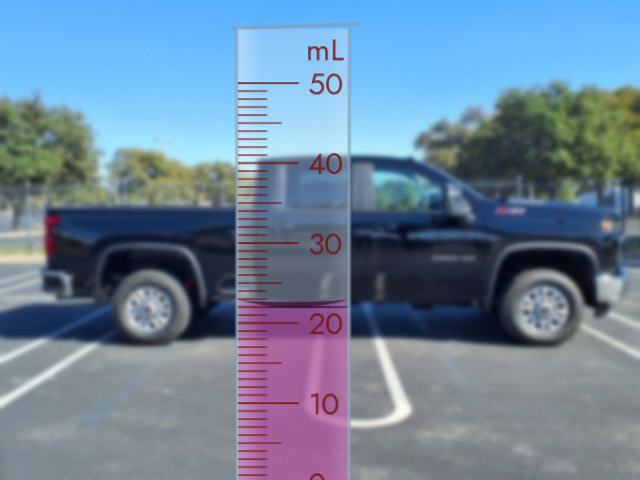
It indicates 22,mL
